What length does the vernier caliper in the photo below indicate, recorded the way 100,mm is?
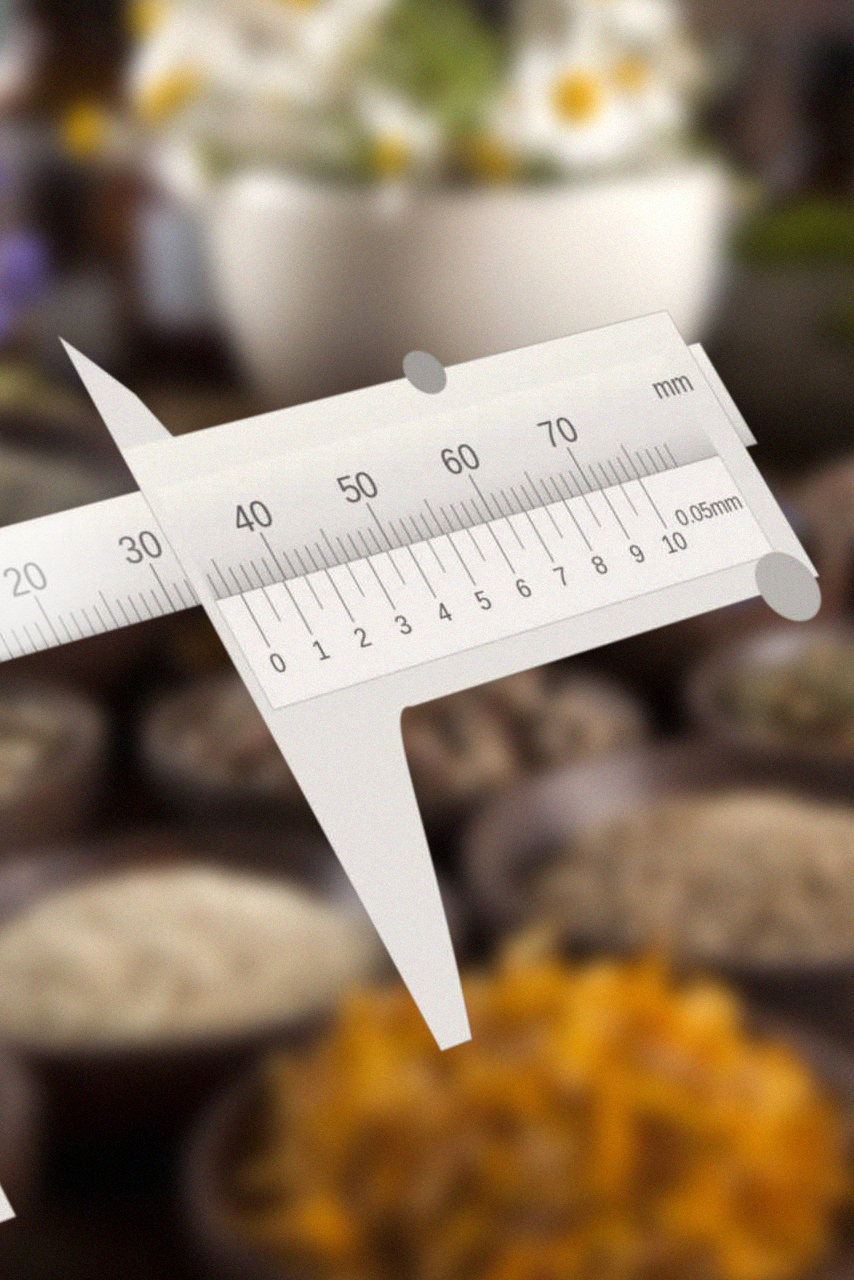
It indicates 35.8,mm
